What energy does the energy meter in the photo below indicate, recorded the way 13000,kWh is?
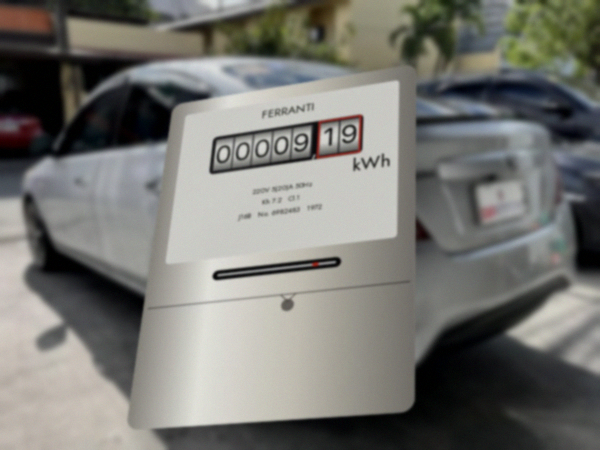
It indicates 9.19,kWh
